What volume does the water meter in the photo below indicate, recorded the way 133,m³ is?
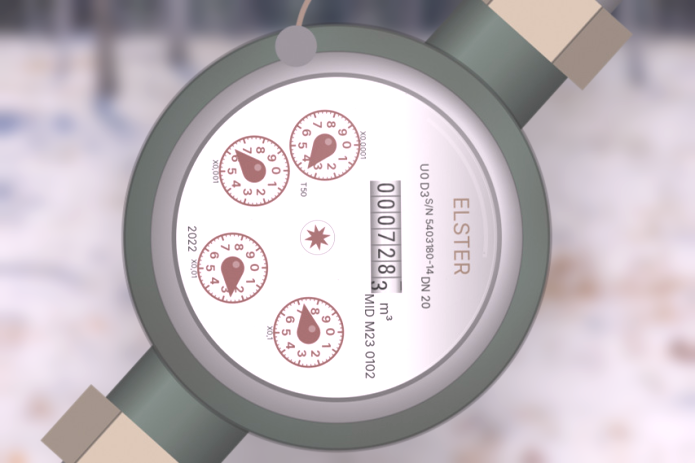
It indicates 7282.7263,m³
